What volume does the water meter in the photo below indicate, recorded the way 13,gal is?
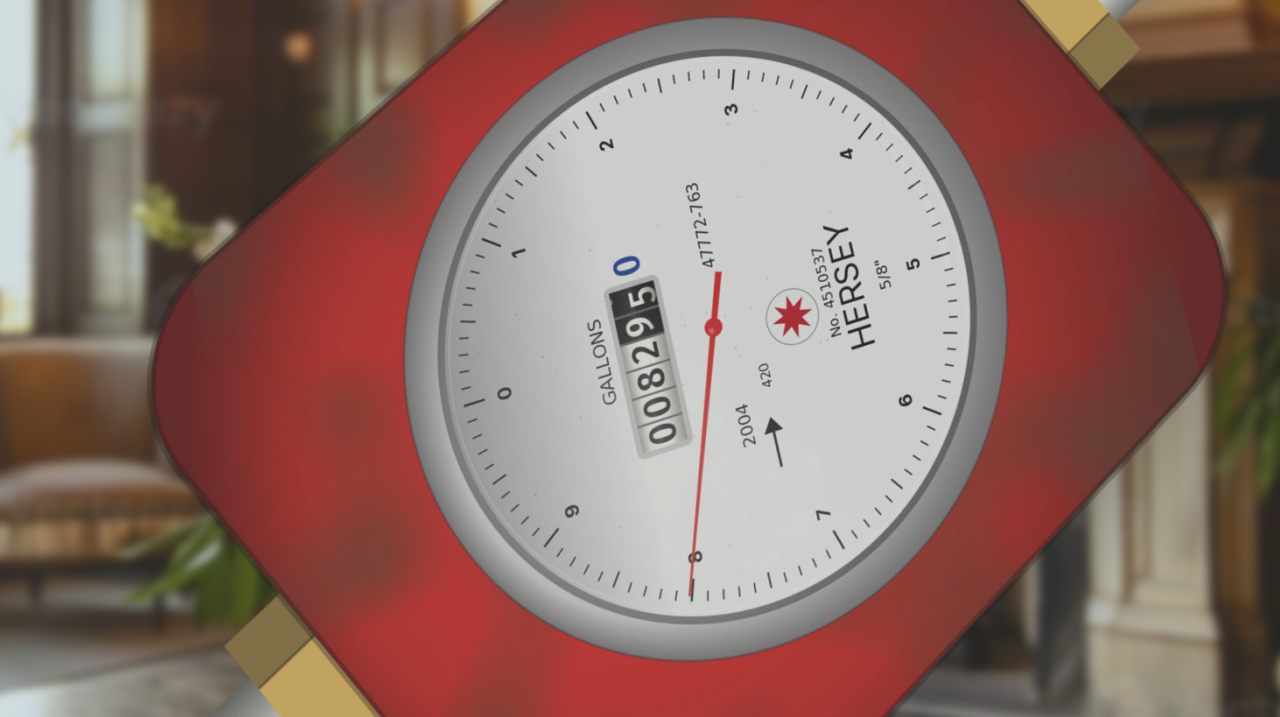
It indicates 82948.0,gal
